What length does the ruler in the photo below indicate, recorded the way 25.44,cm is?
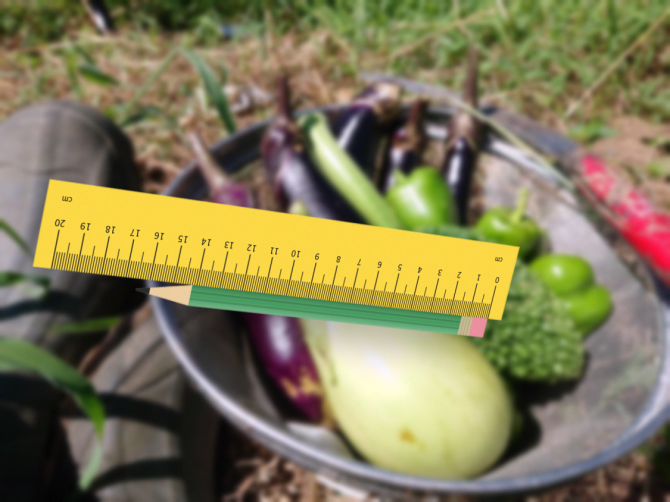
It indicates 16.5,cm
